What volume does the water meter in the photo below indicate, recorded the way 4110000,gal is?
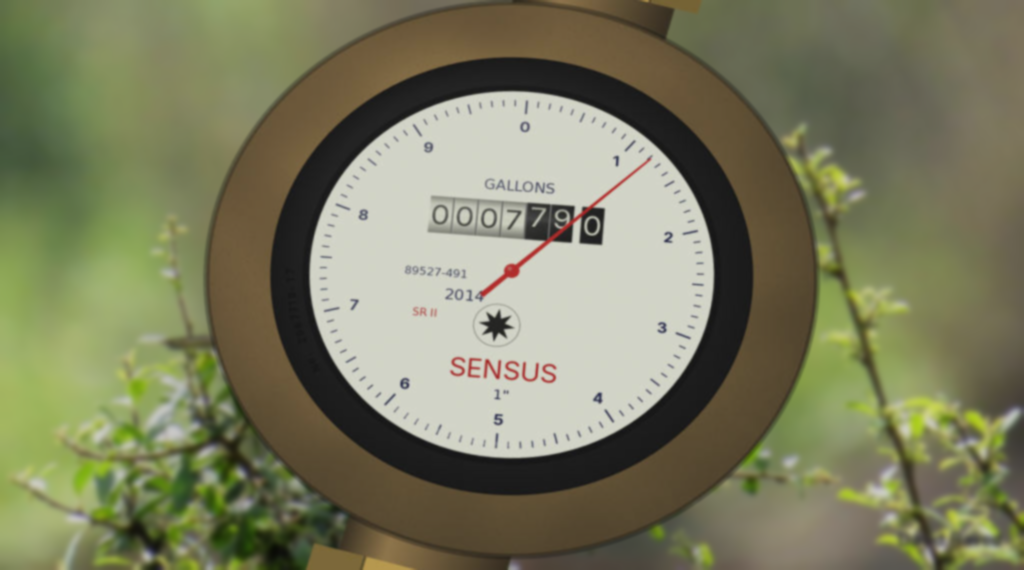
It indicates 7791.2,gal
